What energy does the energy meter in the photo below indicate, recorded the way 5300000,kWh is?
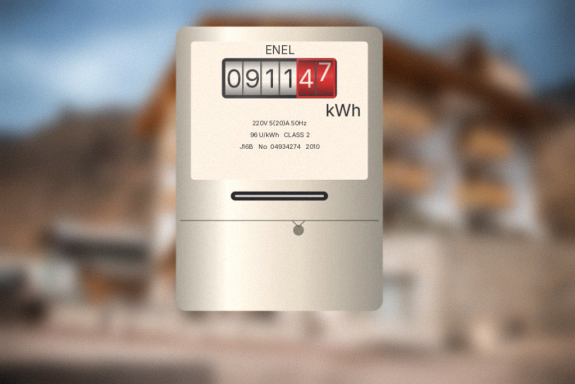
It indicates 911.47,kWh
